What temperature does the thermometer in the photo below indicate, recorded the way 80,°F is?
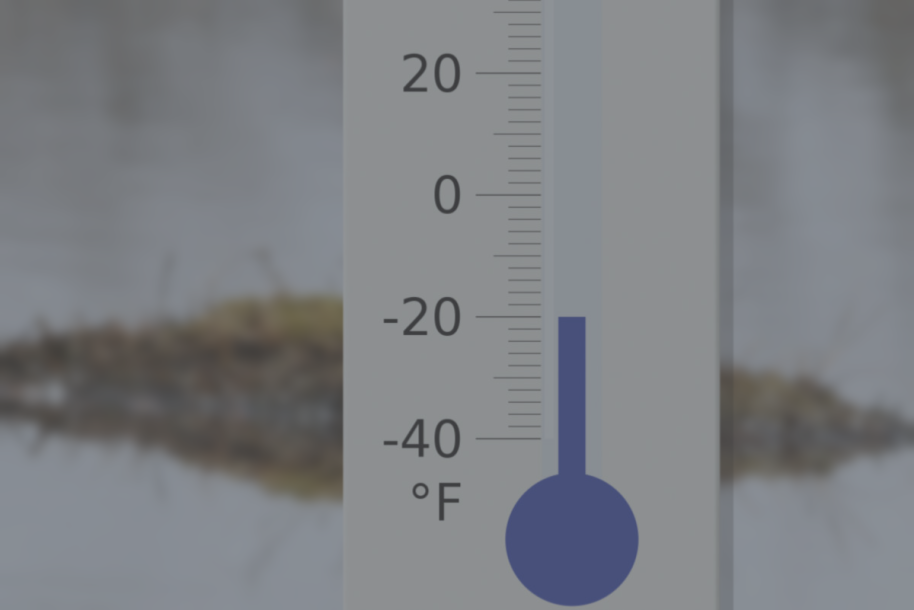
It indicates -20,°F
